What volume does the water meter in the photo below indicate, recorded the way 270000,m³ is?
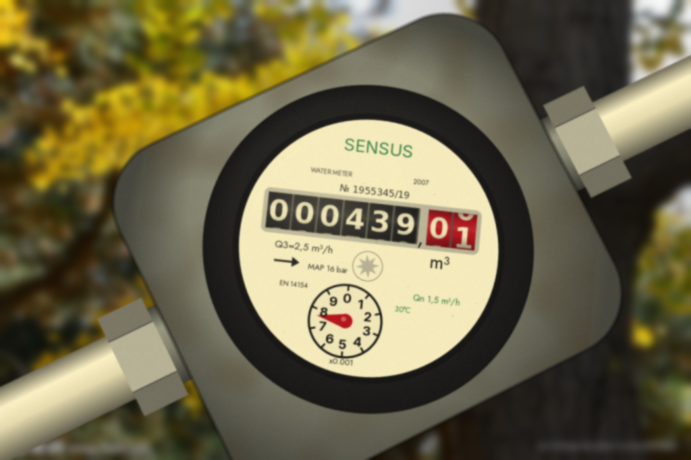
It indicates 439.007,m³
